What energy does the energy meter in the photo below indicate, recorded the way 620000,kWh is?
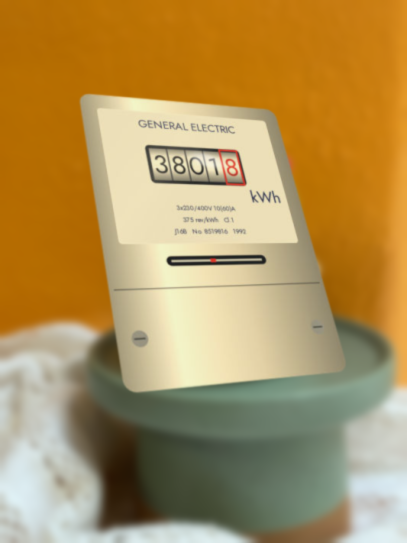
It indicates 3801.8,kWh
